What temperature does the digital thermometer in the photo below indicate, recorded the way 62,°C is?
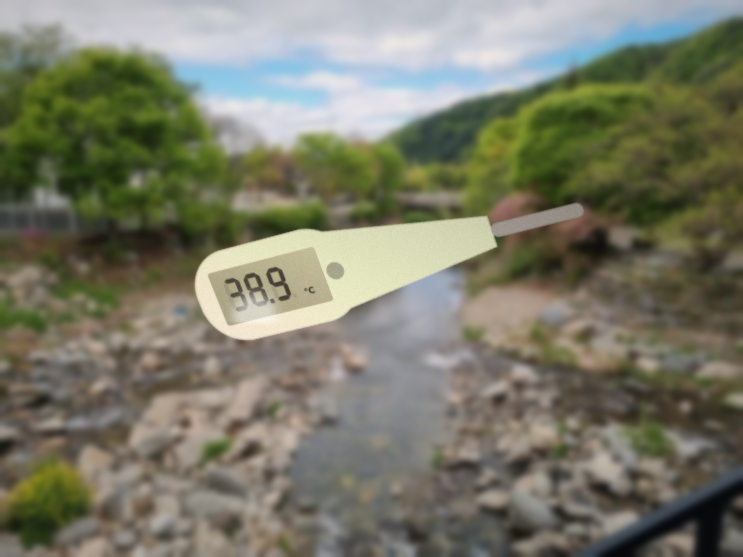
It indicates 38.9,°C
